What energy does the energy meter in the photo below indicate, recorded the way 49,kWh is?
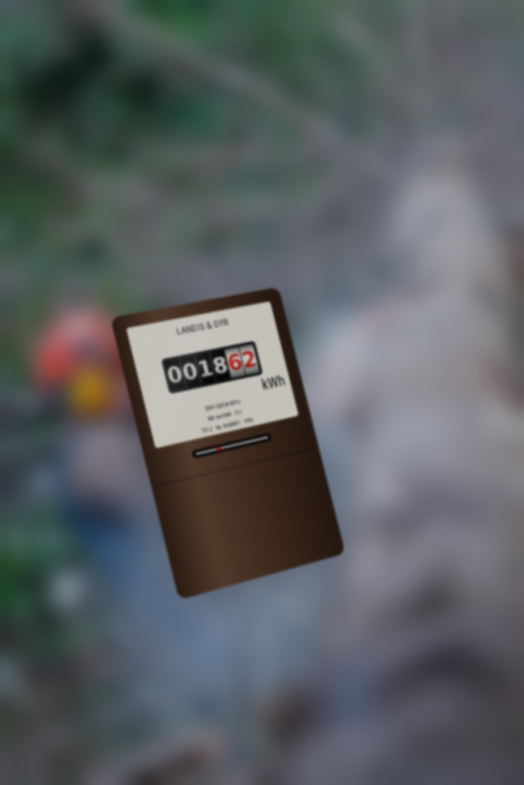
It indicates 18.62,kWh
